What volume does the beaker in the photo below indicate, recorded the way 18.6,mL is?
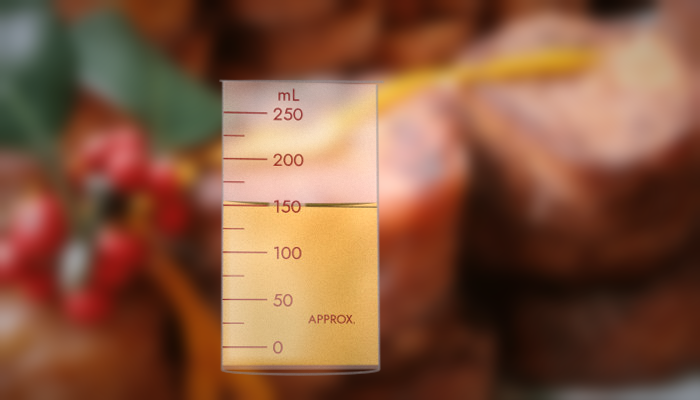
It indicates 150,mL
